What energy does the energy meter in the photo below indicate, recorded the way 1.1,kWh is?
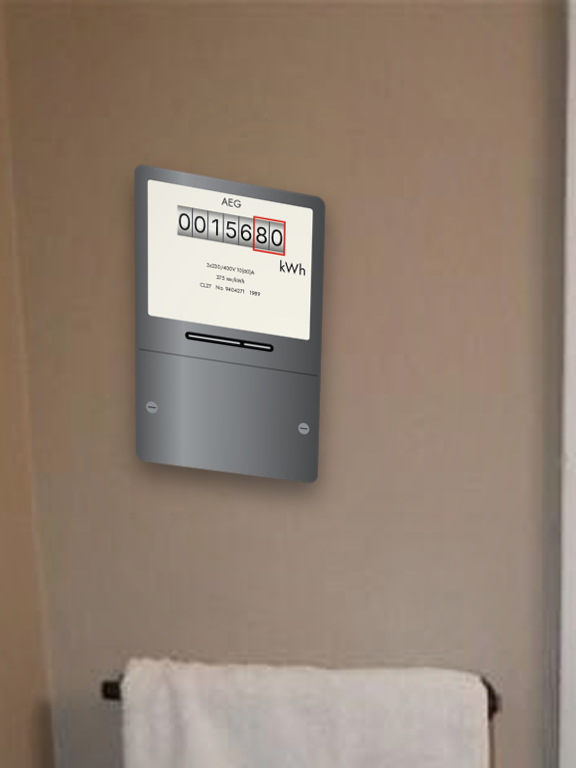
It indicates 156.80,kWh
